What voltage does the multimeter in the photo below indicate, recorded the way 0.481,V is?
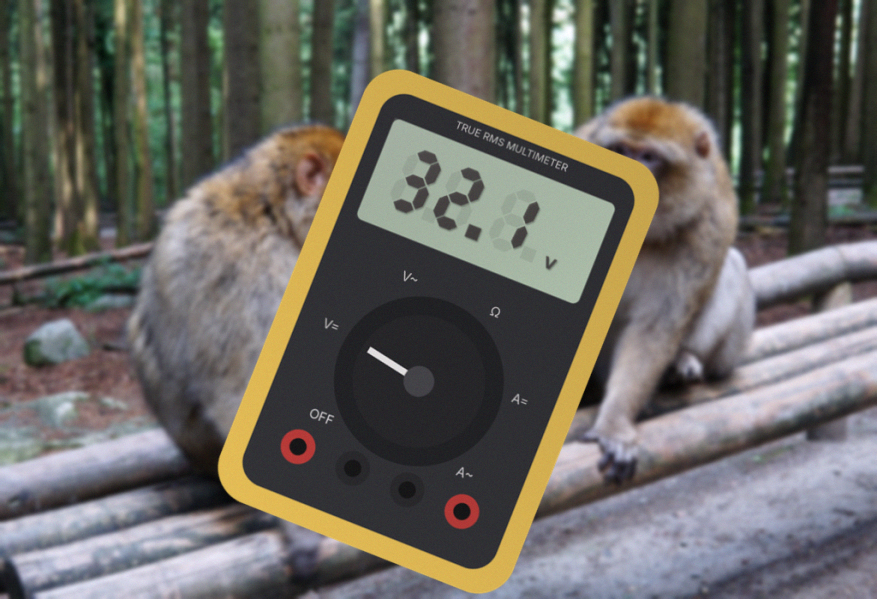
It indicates 32.1,V
